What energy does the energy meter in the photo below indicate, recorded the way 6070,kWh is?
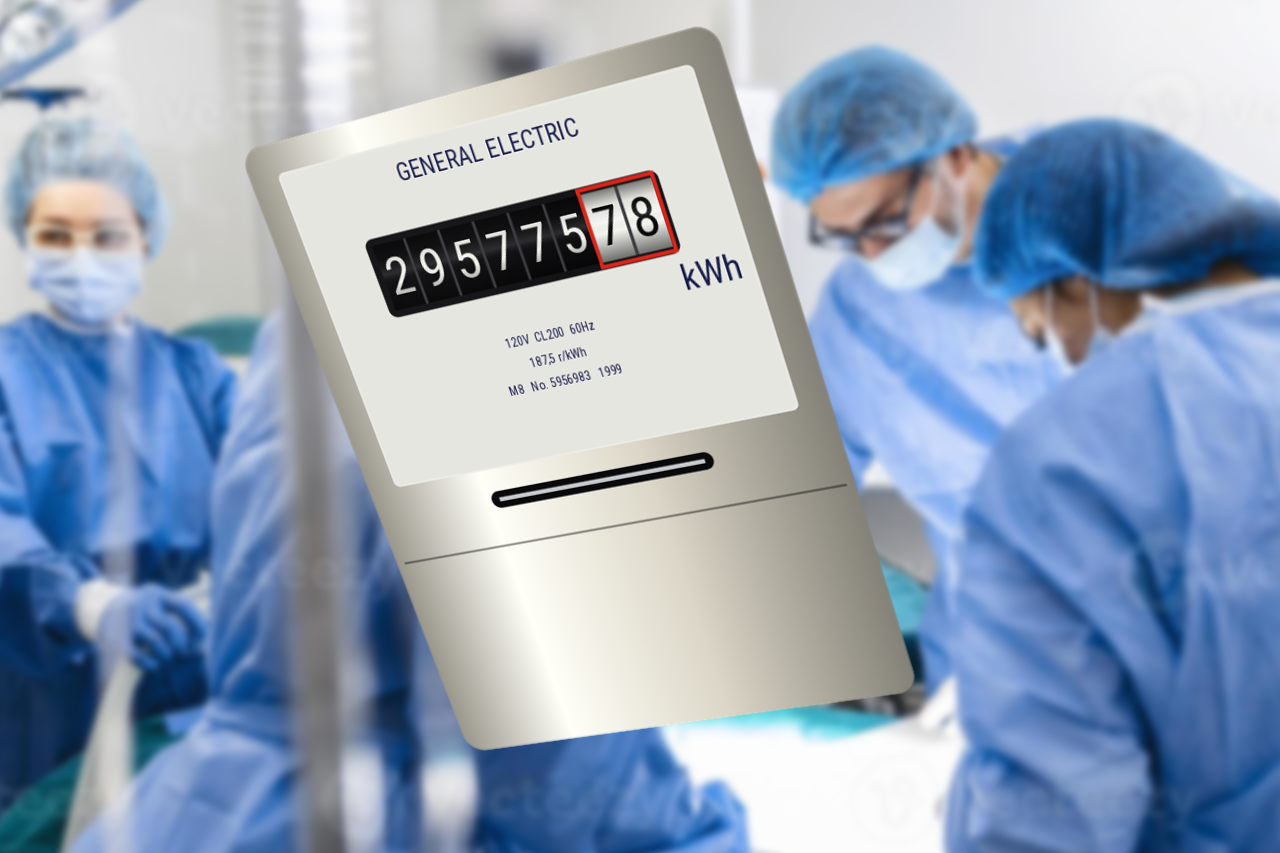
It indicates 295775.78,kWh
